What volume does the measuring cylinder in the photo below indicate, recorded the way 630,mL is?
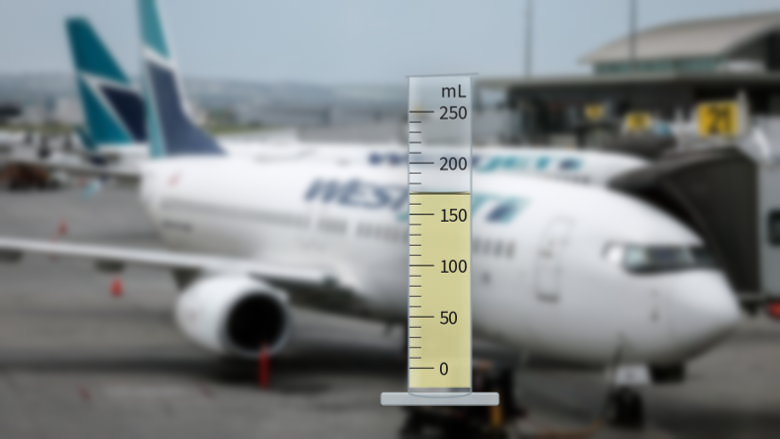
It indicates 170,mL
